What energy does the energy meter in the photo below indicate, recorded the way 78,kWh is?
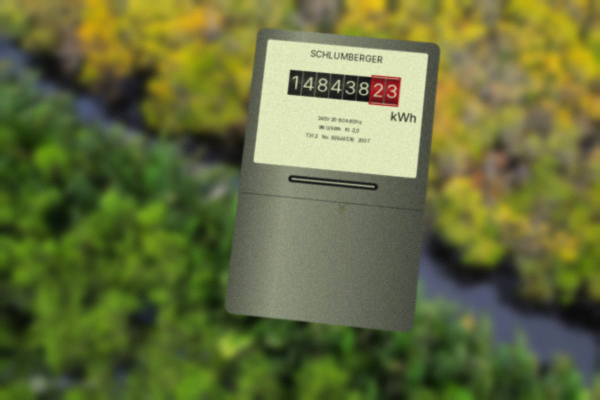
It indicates 148438.23,kWh
